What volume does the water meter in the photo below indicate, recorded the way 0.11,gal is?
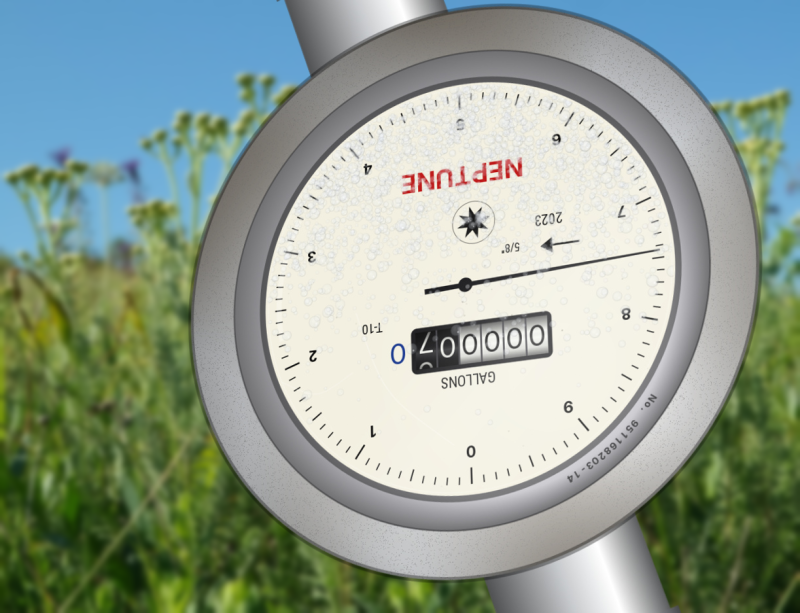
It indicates 67.4,gal
